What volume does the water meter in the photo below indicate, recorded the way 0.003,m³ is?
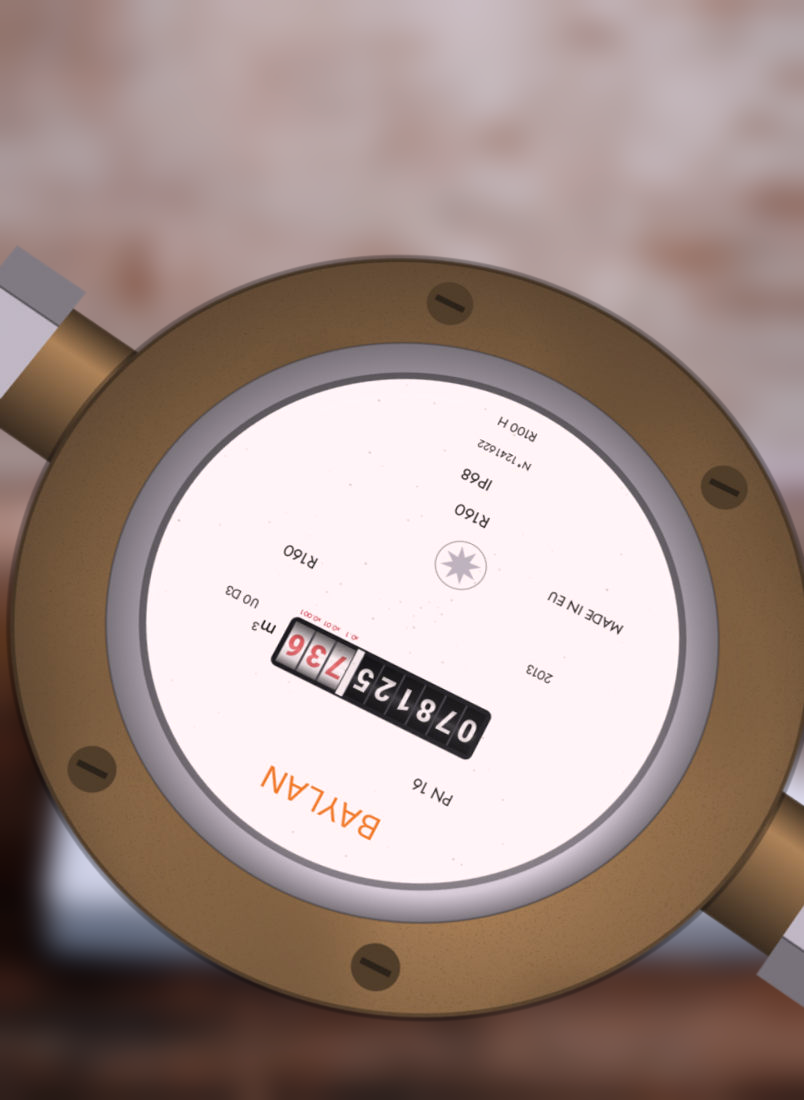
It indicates 78125.736,m³
